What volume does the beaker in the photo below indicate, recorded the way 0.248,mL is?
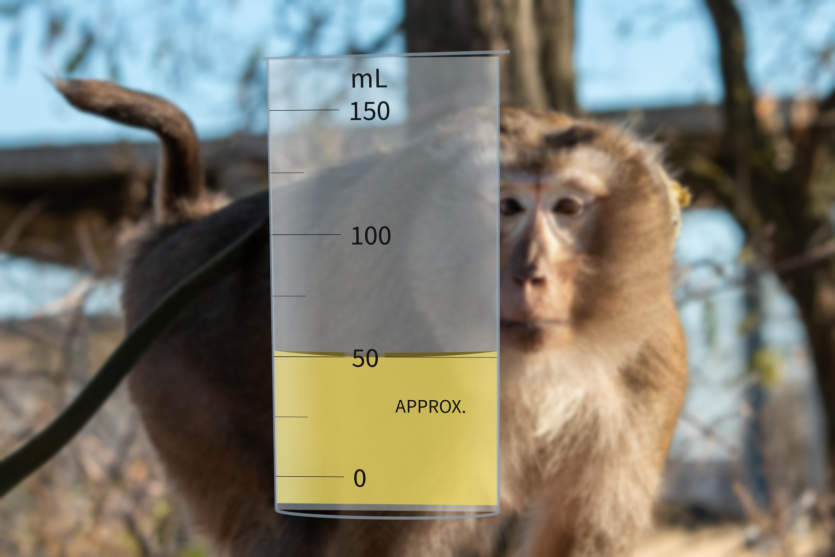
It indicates 50,mL
